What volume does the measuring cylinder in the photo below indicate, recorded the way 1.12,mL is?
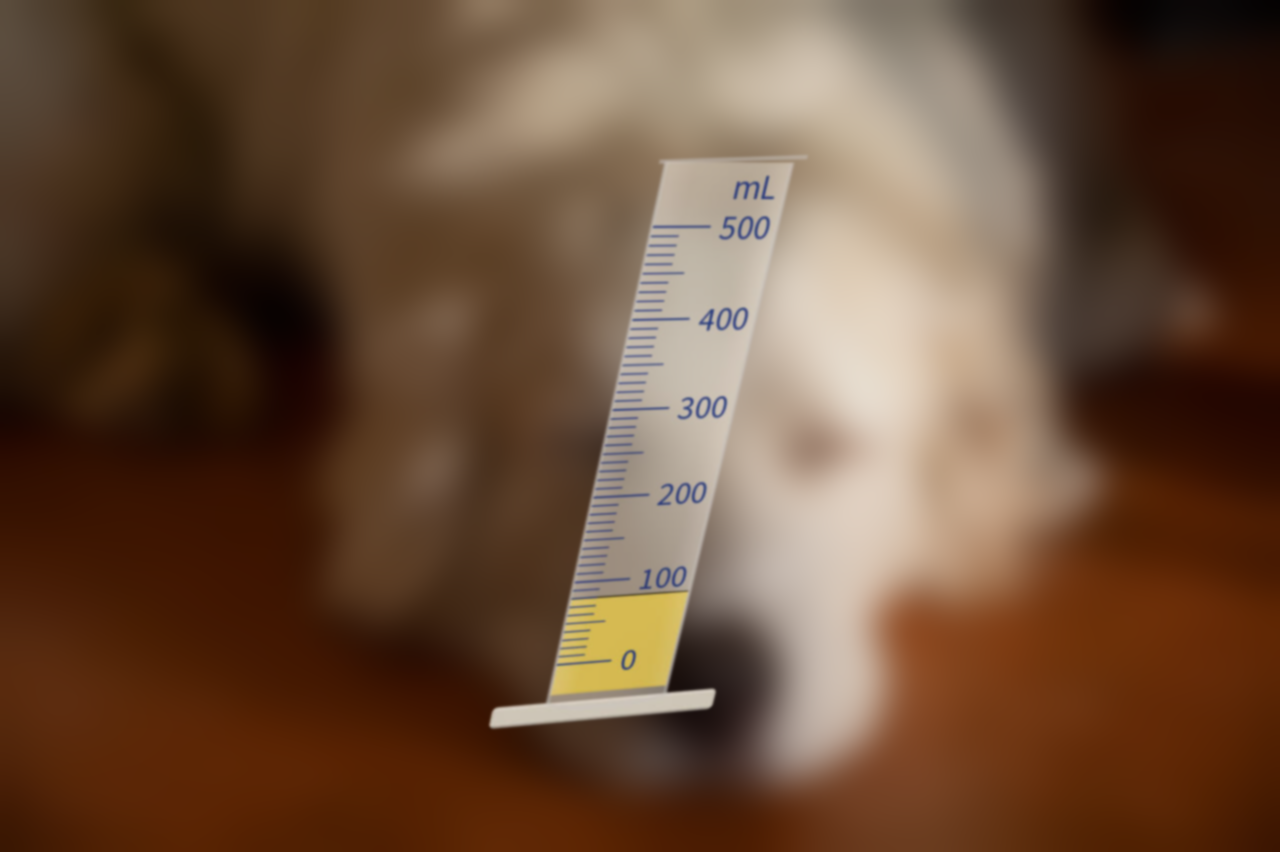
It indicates 80,mL
